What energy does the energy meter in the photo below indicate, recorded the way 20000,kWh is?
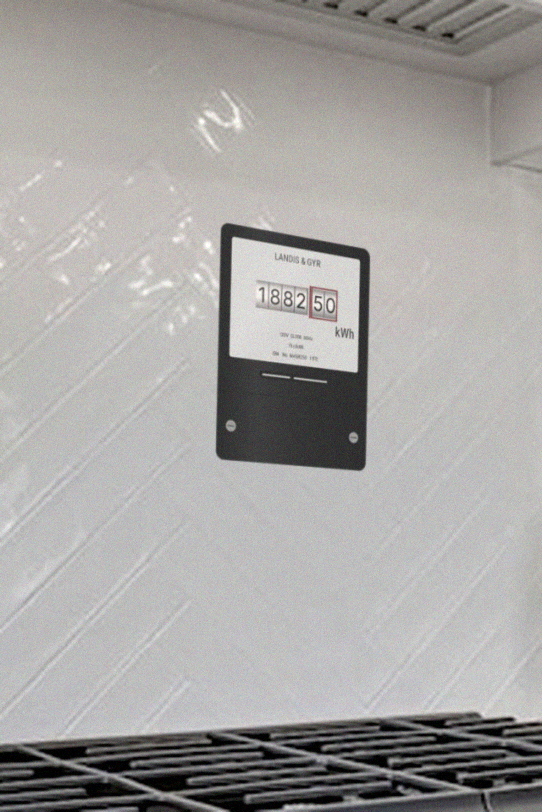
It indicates 1882.50,kWh
